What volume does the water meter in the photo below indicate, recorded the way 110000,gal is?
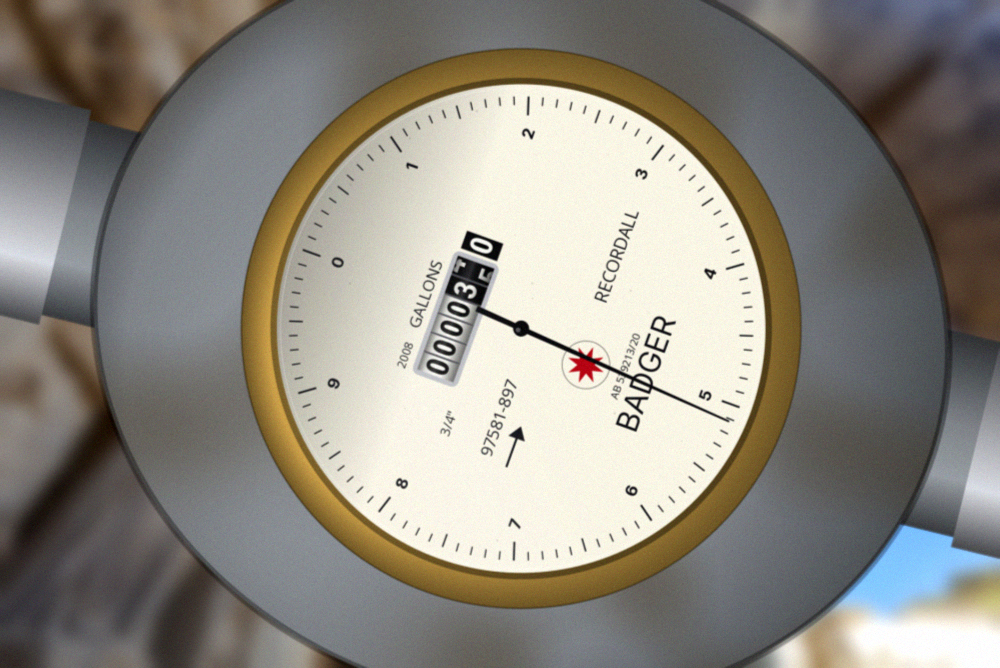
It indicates 345.1,gal
